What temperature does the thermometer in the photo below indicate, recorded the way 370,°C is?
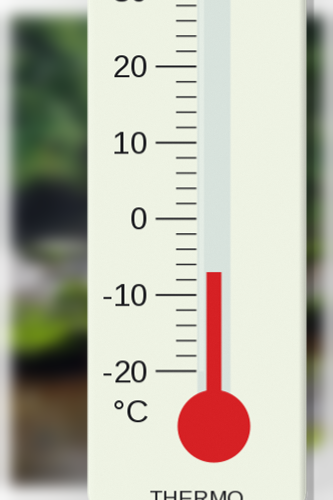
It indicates -7,°C
